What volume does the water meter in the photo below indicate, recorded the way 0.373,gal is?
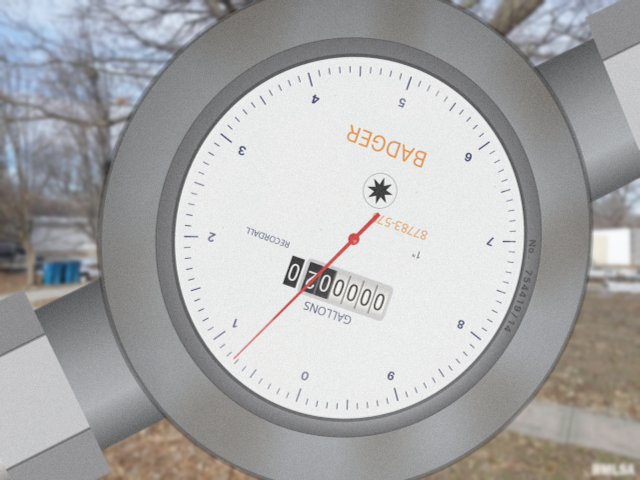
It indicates 20.7,gal
